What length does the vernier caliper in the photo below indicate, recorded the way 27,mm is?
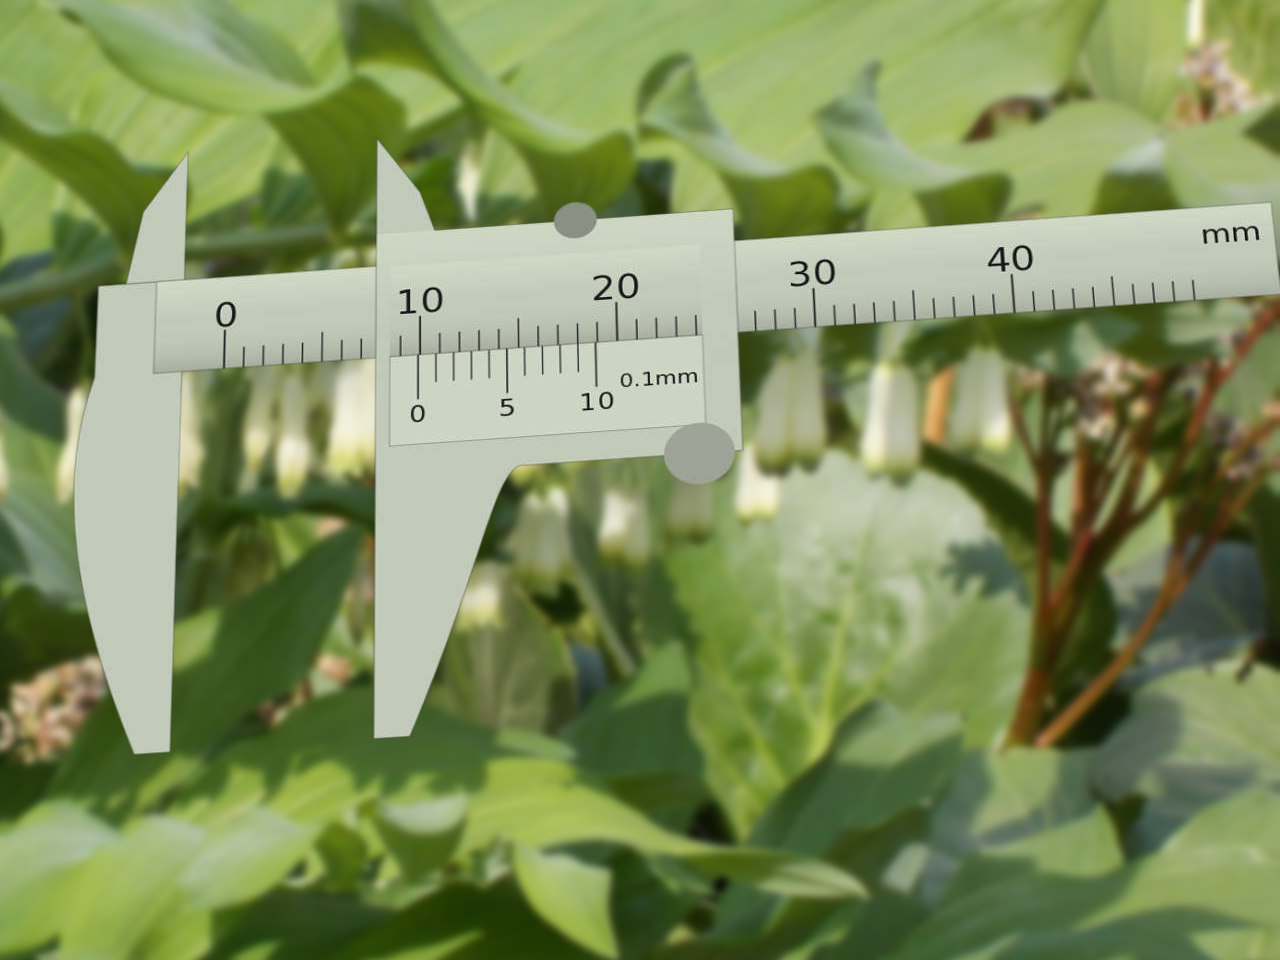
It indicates 9.9,mm
